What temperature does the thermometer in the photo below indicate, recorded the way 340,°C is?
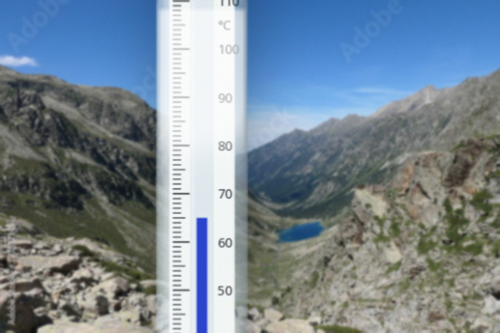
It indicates 65,°C
